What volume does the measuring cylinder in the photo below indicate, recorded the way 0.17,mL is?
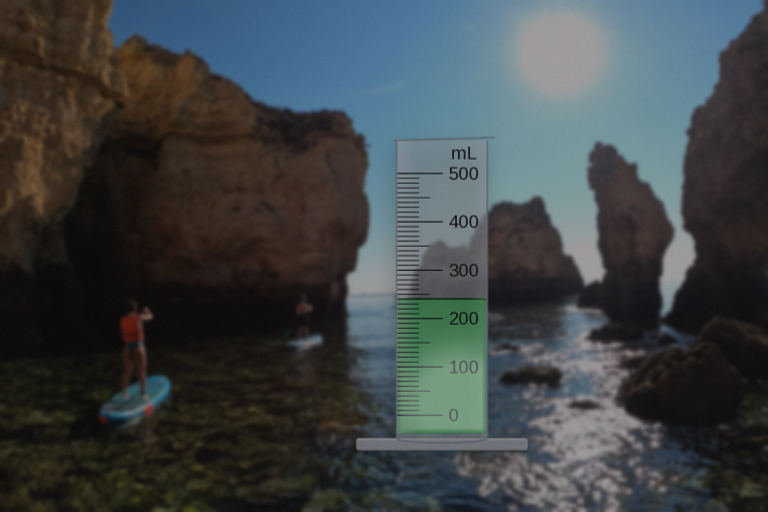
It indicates 240,mL
